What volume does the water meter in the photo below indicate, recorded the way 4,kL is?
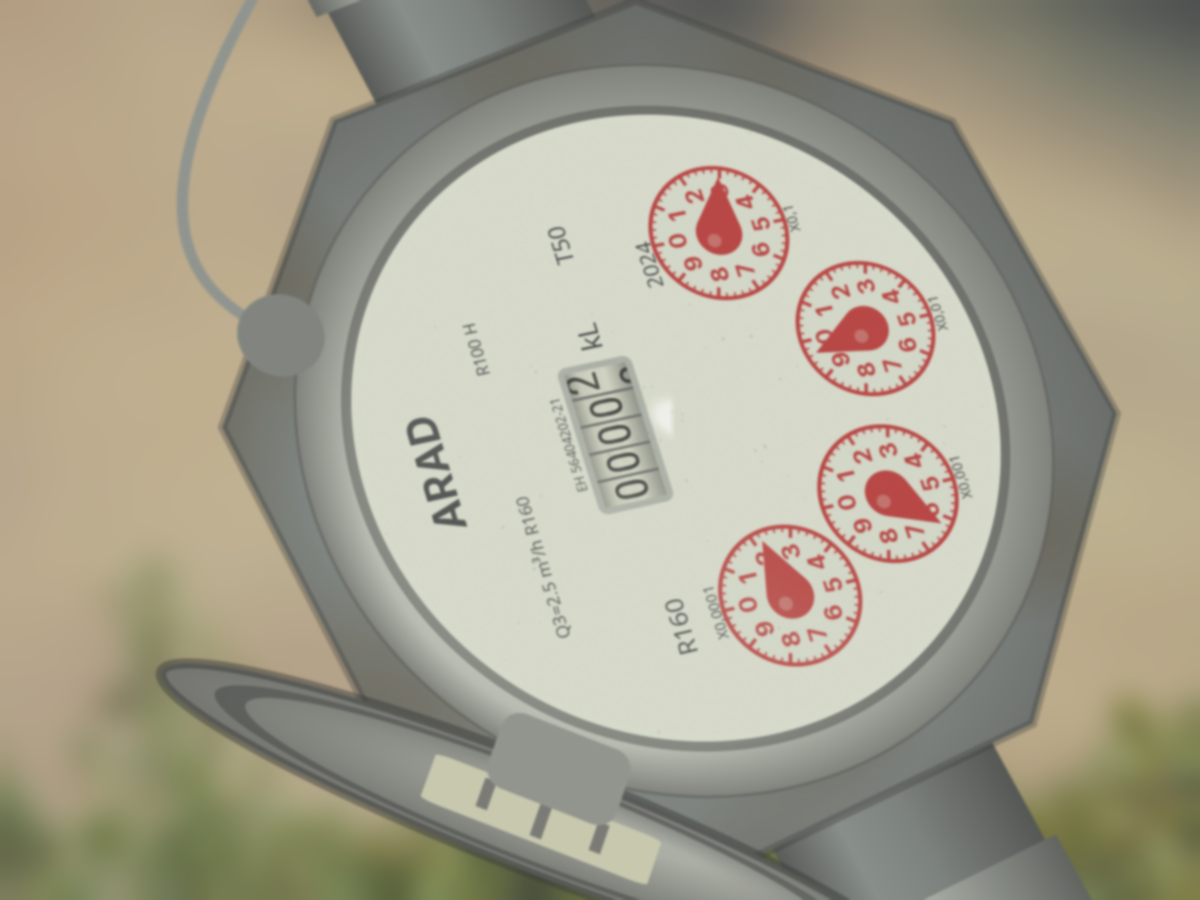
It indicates 2.2962,kL
